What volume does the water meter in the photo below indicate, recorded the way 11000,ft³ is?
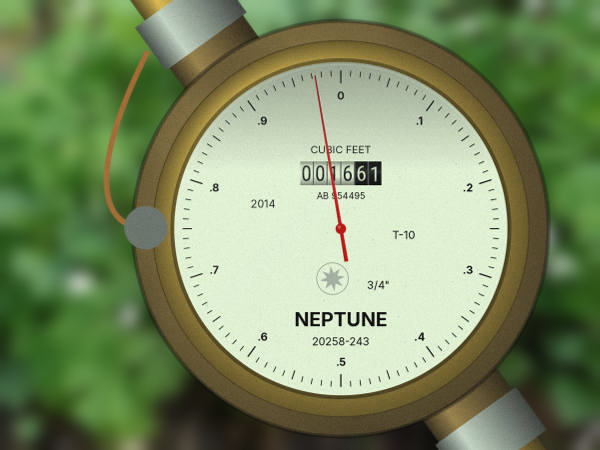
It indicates 1660.97,ft³
